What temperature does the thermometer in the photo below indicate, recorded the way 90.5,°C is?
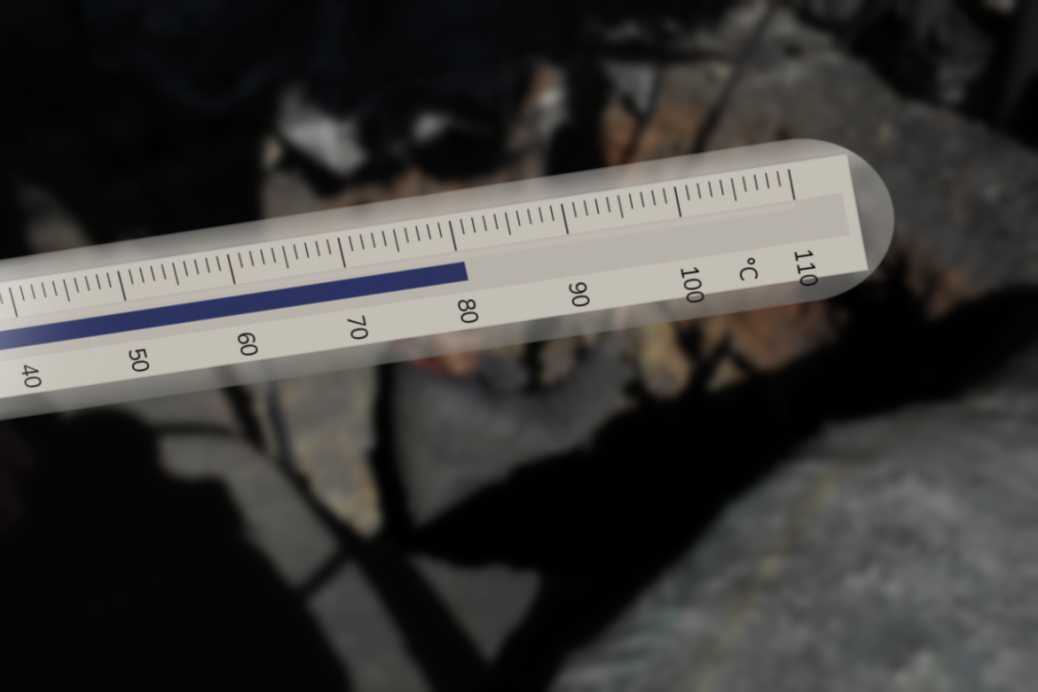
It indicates 80.5,°C
